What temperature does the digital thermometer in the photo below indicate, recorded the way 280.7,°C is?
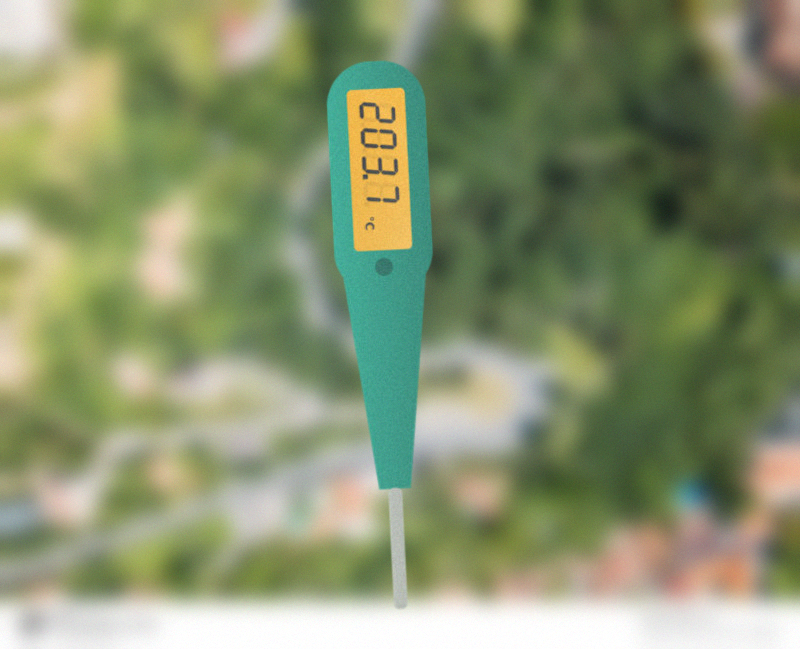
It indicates 203.7,°C
